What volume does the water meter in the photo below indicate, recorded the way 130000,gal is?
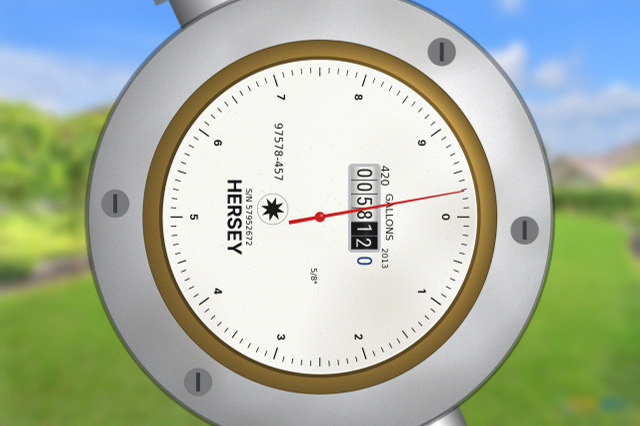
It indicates 58119.7,gal
